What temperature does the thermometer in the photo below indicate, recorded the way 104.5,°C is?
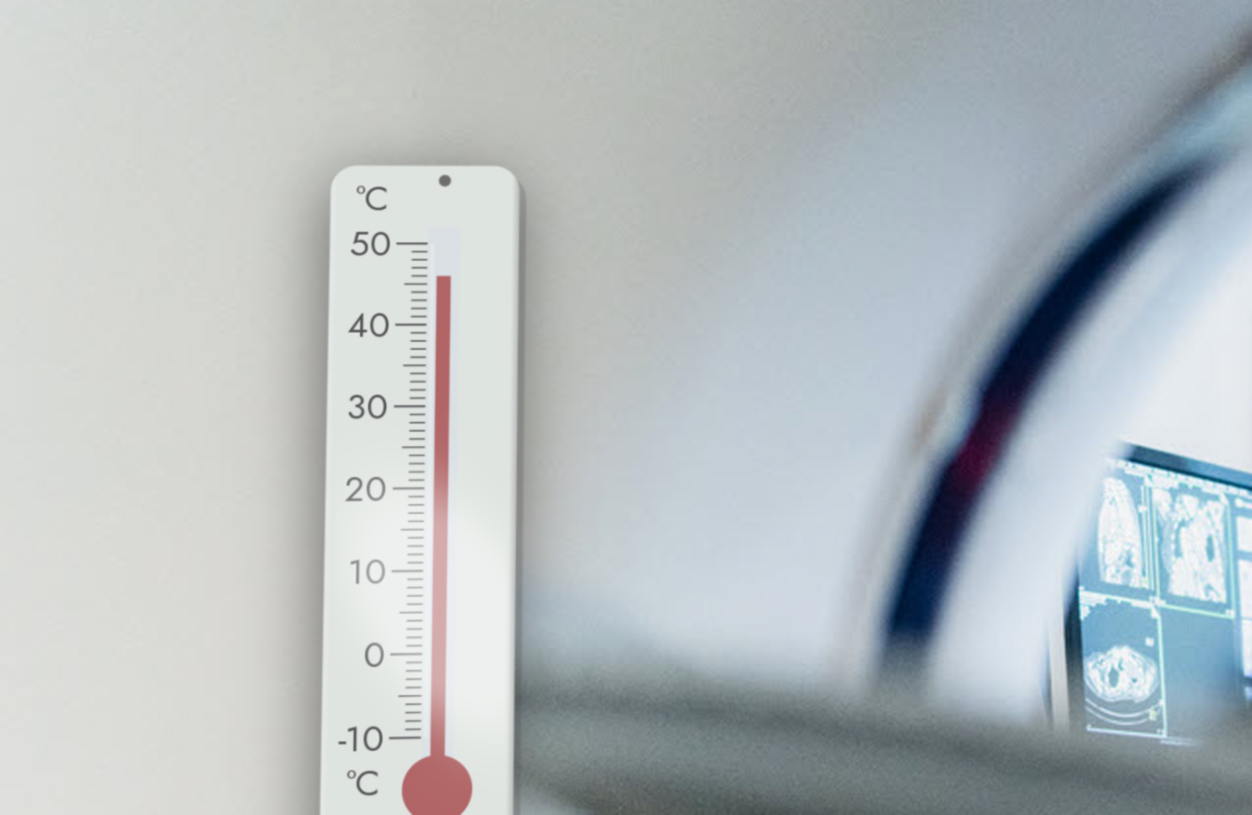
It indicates 46,°C
